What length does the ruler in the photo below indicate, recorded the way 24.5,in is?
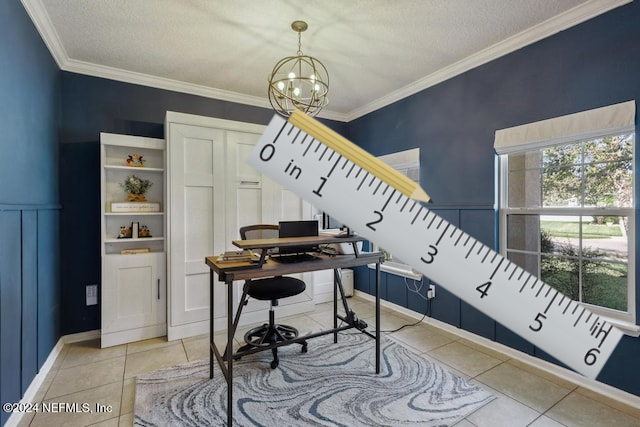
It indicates 2.625,in
